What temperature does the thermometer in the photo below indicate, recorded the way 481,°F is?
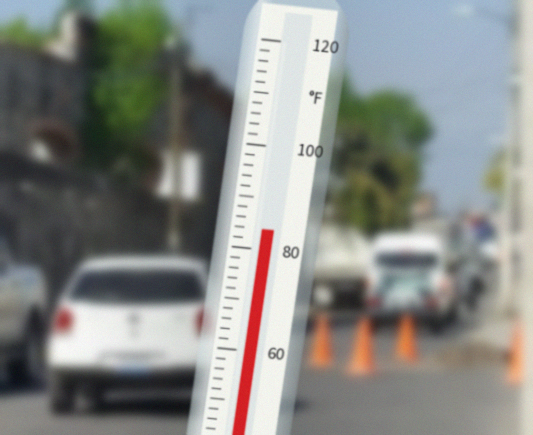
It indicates 84,°F
